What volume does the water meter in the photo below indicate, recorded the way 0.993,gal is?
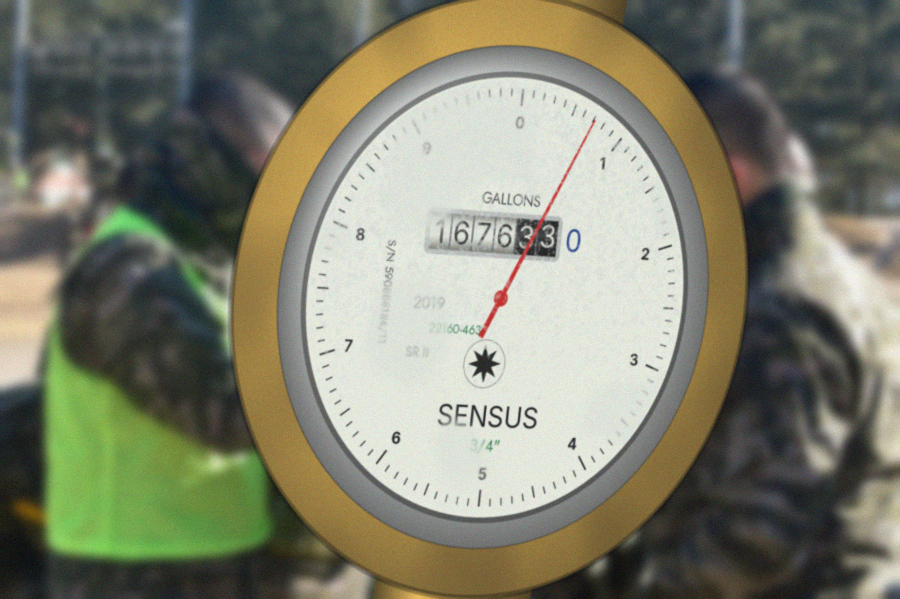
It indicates 1676330.7,gal
